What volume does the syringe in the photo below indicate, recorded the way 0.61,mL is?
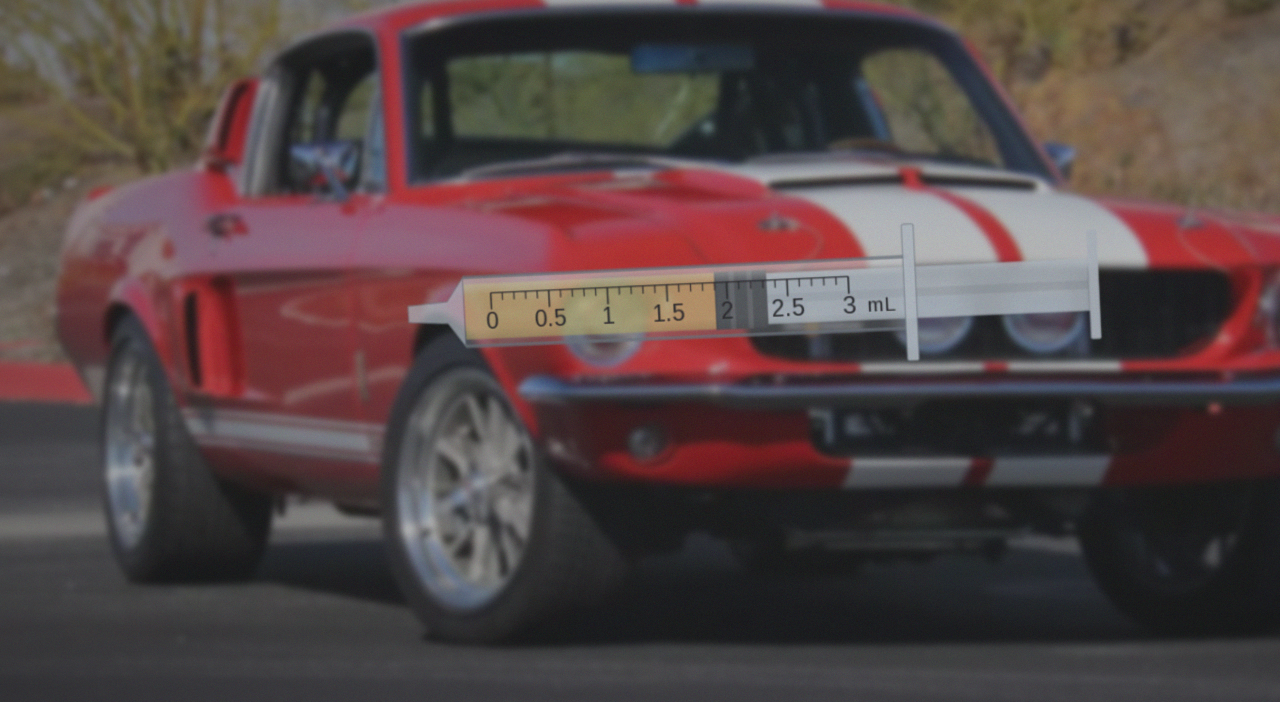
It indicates 1.9,mL
